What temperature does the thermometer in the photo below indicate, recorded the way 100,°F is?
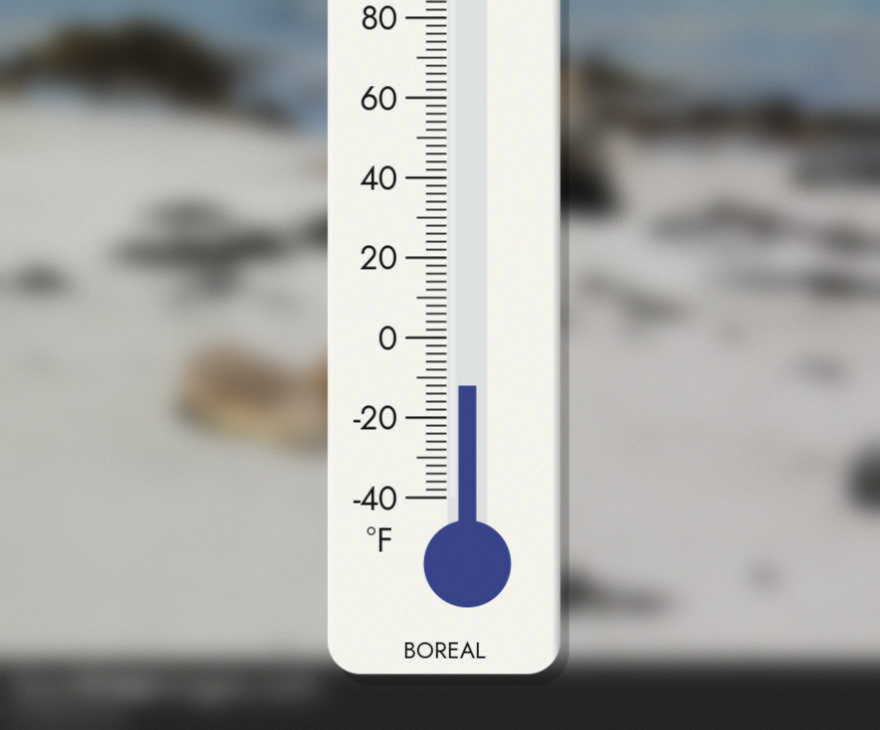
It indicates -12,°F
